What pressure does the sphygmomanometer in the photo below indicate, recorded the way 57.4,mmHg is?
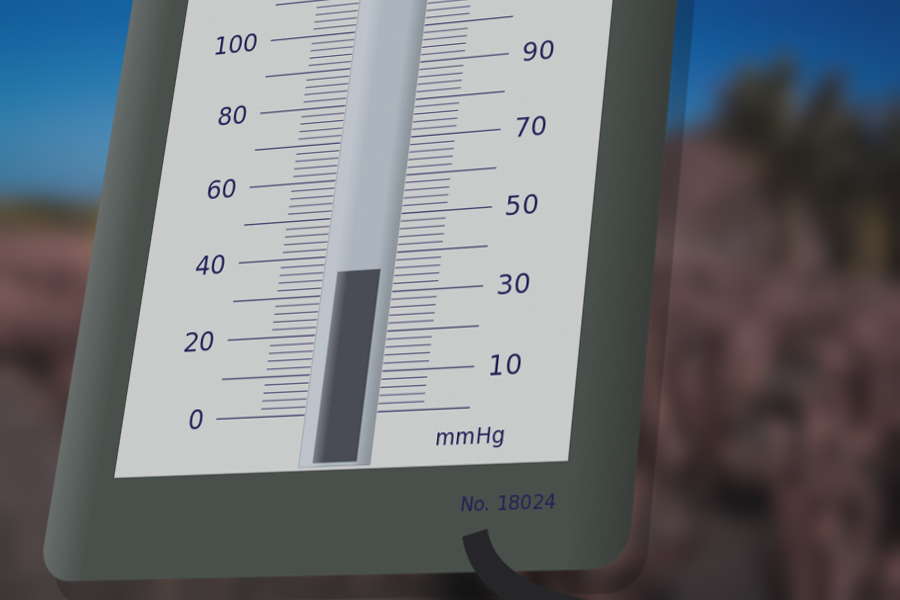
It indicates 36,mmHg
